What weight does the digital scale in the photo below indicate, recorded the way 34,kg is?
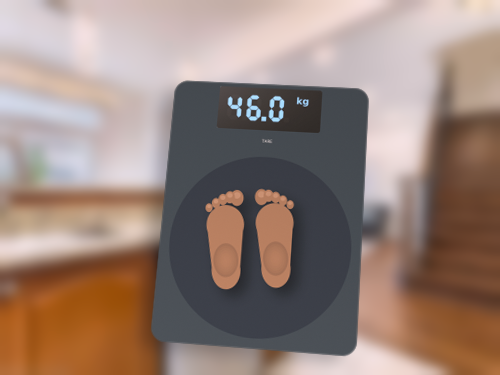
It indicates 46.0,kg
